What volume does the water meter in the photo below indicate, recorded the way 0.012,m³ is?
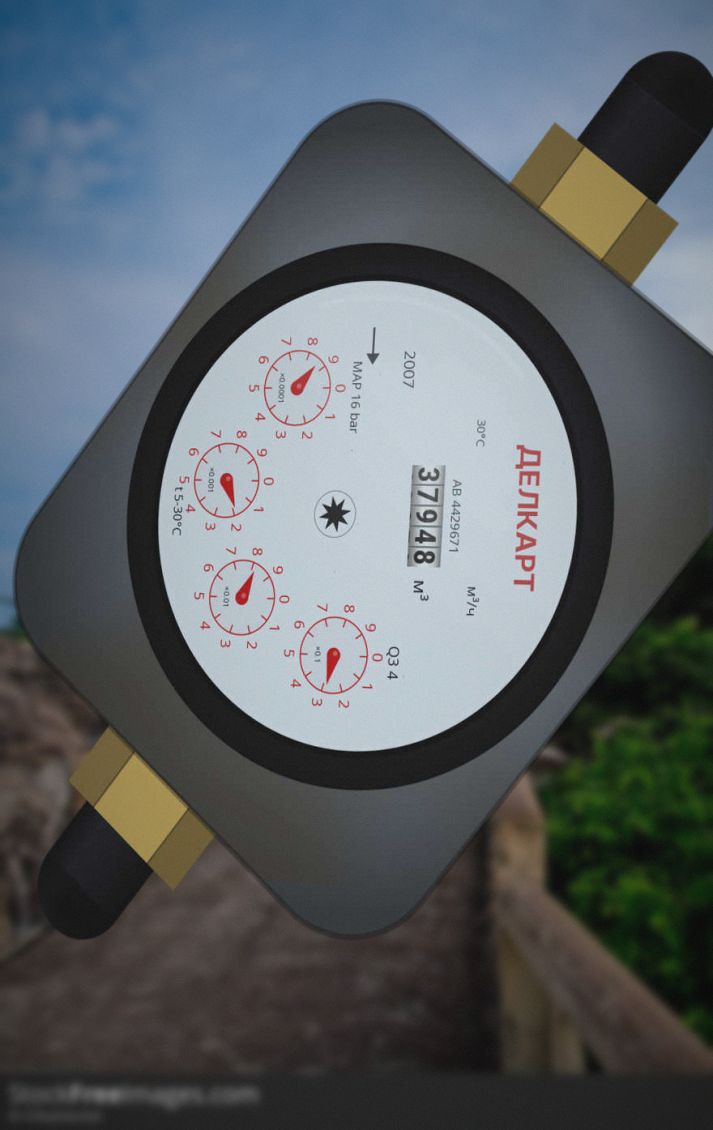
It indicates 37948.2818,m³
